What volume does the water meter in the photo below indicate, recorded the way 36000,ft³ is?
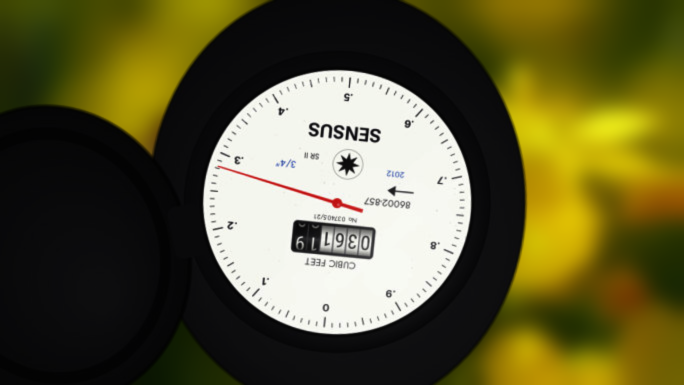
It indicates 36119.28,ft³
